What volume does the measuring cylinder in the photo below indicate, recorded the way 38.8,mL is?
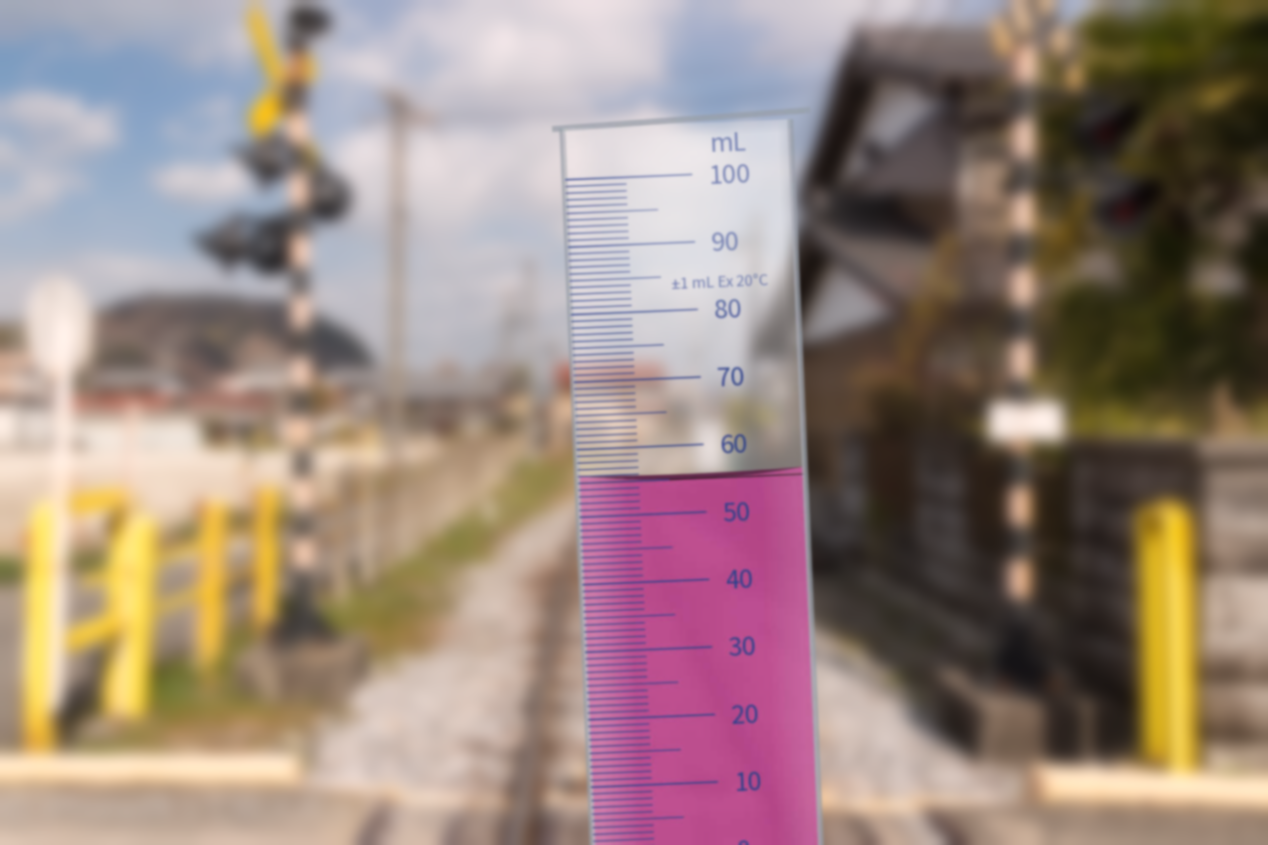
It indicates 55,mL
